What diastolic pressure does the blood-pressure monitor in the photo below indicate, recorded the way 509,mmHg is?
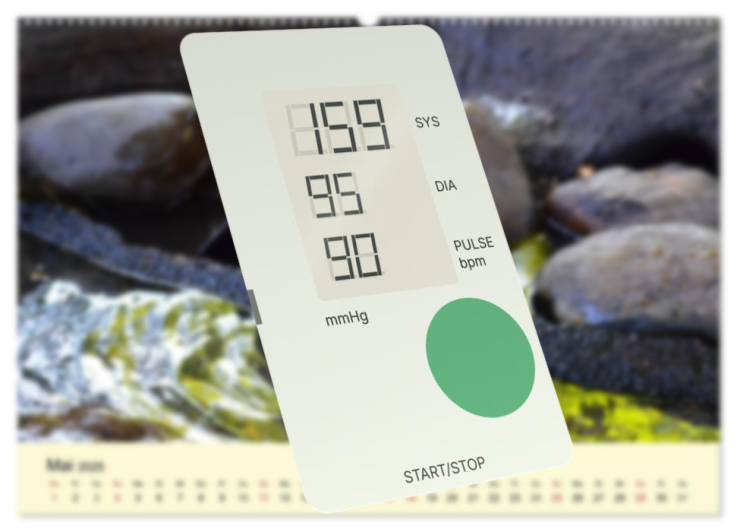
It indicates 95,mmHg
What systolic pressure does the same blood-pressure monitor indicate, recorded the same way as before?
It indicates 159,mmHg
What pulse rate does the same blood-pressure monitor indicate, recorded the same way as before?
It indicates 90,bpm
